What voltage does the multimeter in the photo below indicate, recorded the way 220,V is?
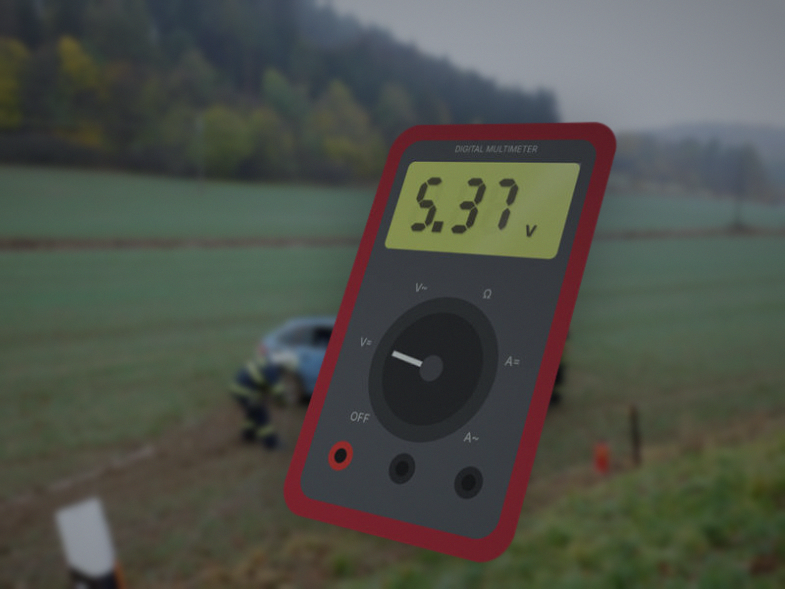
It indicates 5.37,V
